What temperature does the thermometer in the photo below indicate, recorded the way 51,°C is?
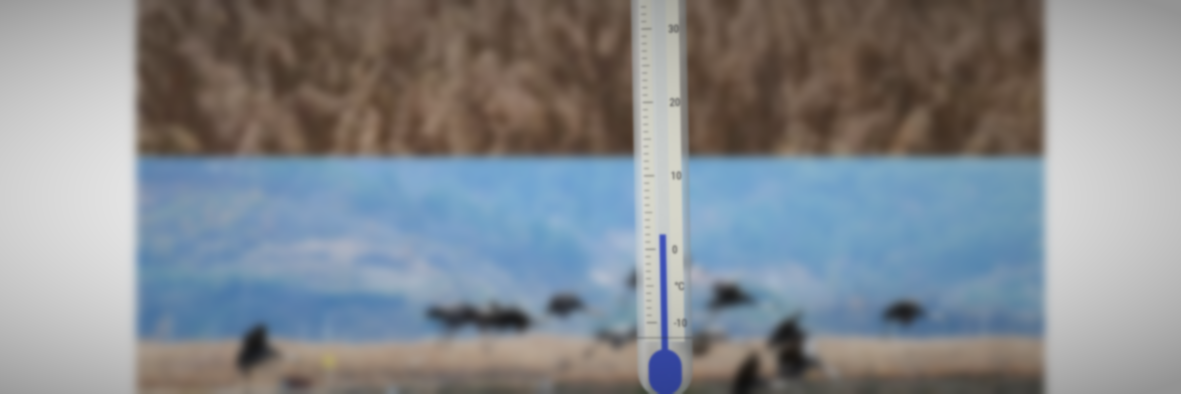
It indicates 2,°C
